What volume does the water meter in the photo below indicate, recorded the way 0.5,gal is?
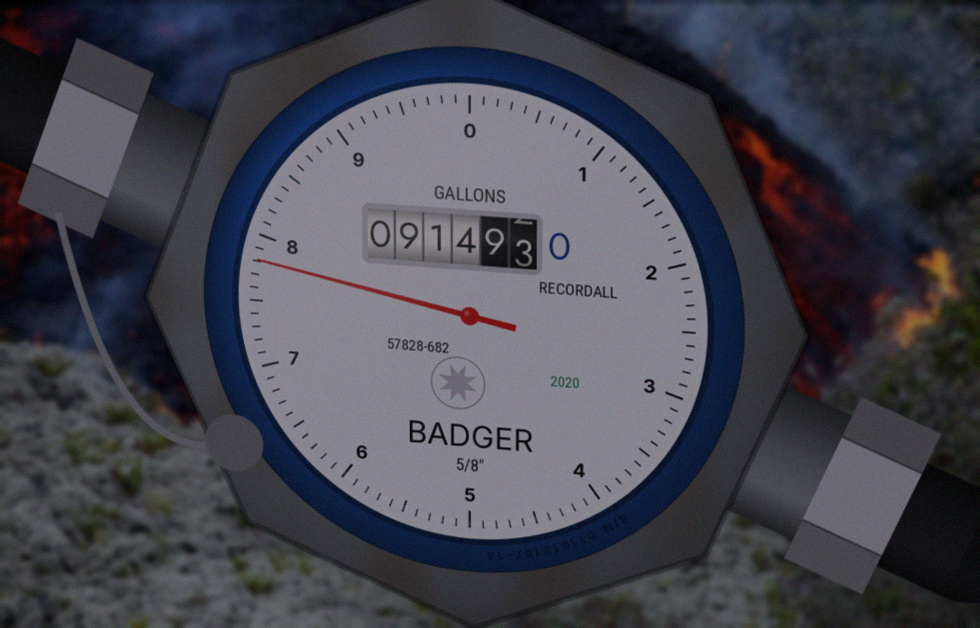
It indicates 914927.8,gal
